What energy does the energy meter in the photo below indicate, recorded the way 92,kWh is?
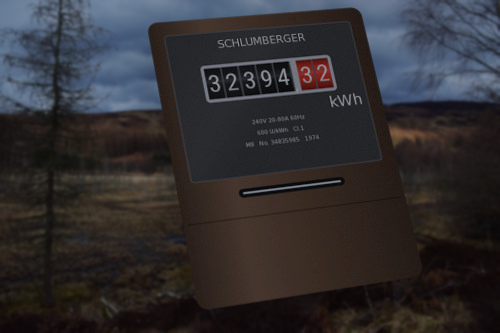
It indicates 32394.32,kWh
